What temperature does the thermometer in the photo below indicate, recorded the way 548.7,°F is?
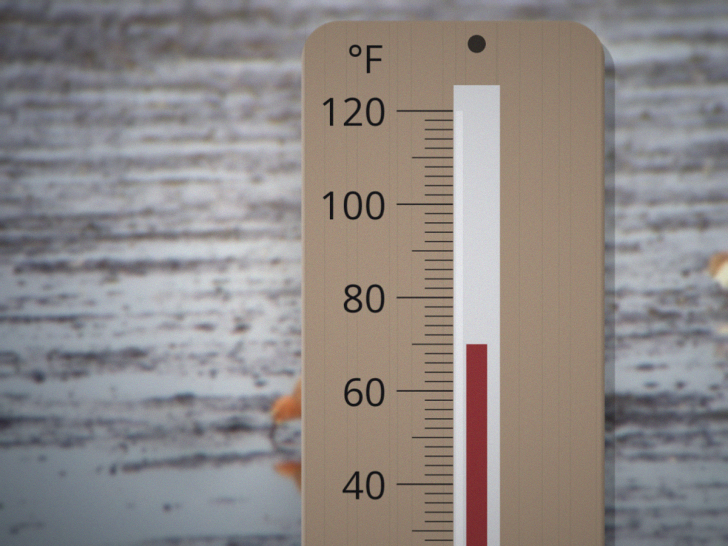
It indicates 70,°F
